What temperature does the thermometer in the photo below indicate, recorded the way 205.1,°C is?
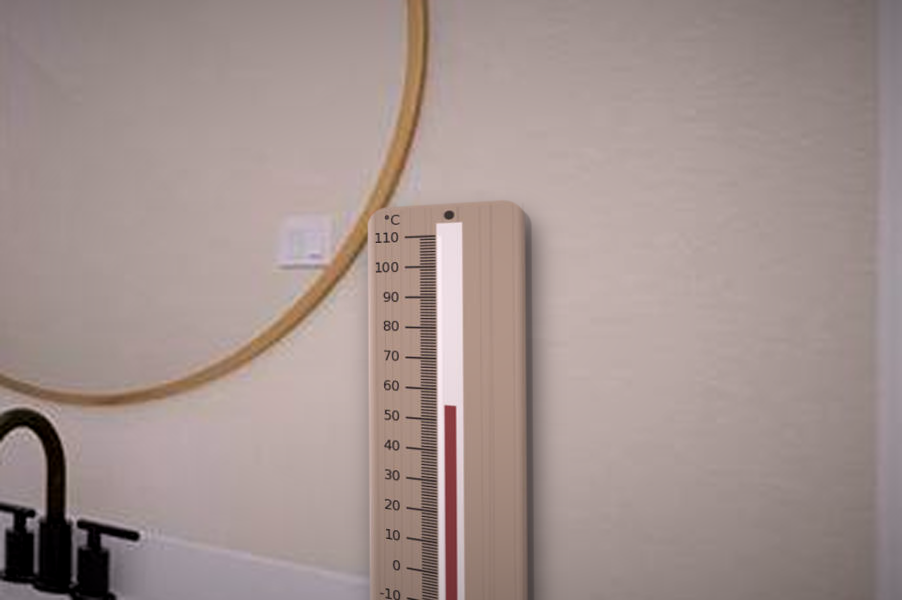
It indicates 55,°C
